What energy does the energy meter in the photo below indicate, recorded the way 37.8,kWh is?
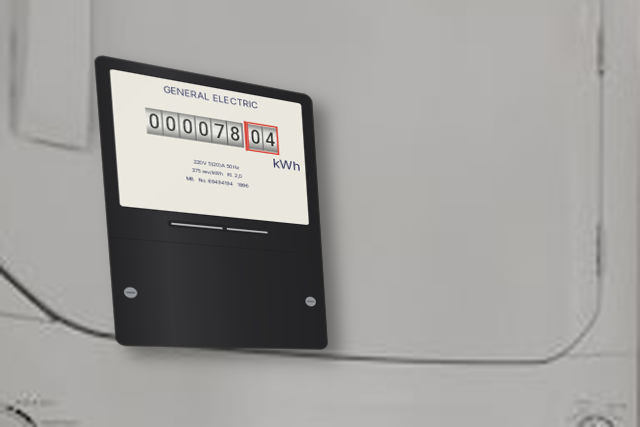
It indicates 78.04,kWh
